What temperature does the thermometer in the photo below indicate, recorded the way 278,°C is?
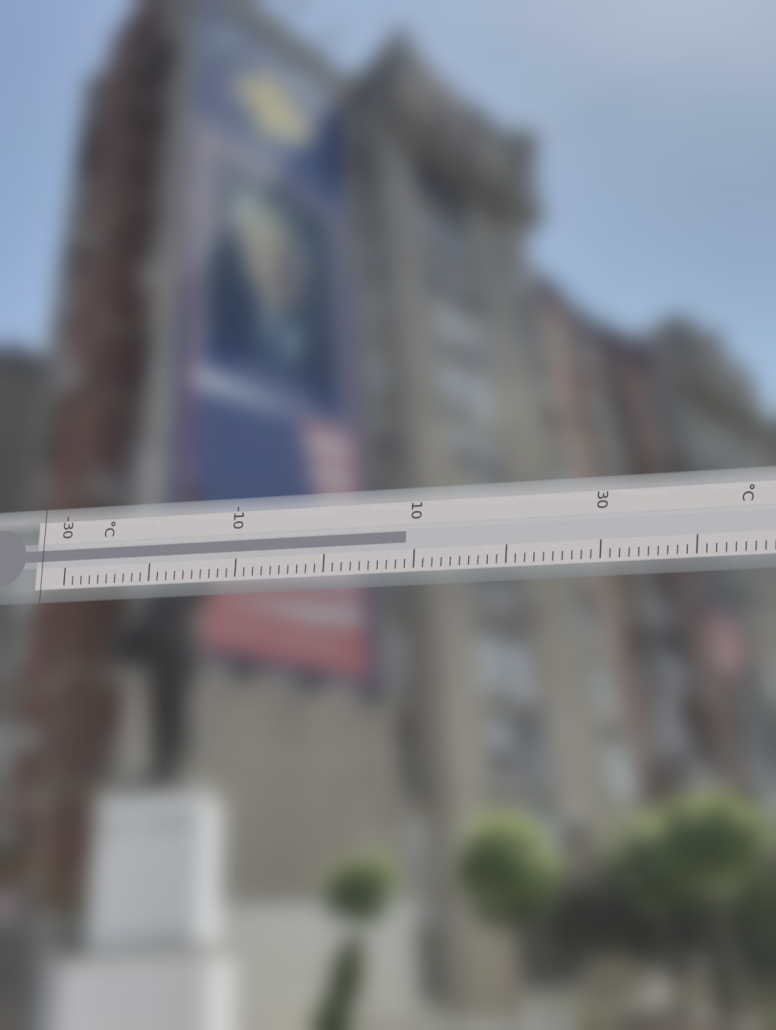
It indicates 9,°C
